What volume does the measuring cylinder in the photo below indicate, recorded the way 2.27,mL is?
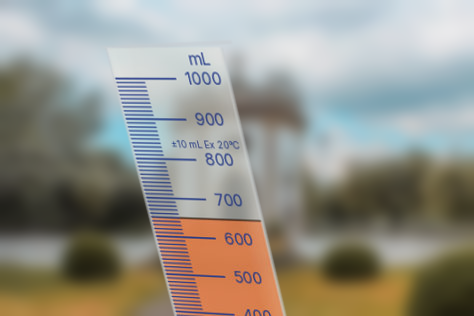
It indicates 650,mL
